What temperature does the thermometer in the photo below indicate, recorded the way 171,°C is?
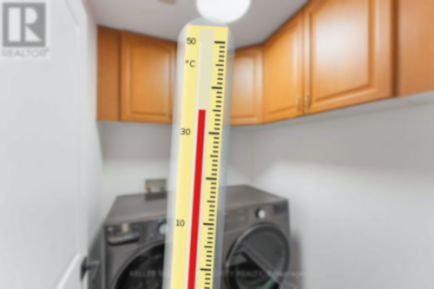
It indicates 35,°C
